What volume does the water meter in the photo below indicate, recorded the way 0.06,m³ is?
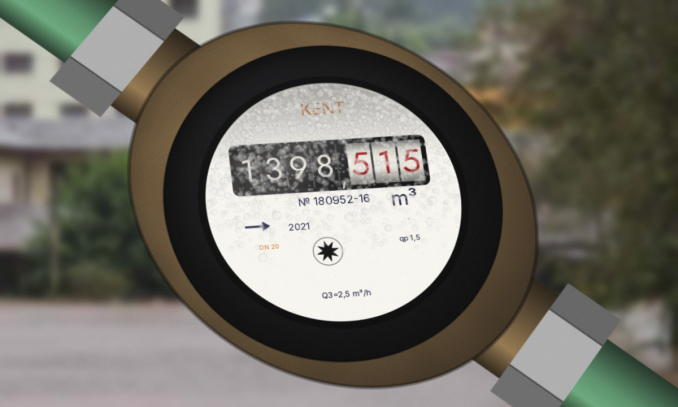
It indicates 1398.515,m³
